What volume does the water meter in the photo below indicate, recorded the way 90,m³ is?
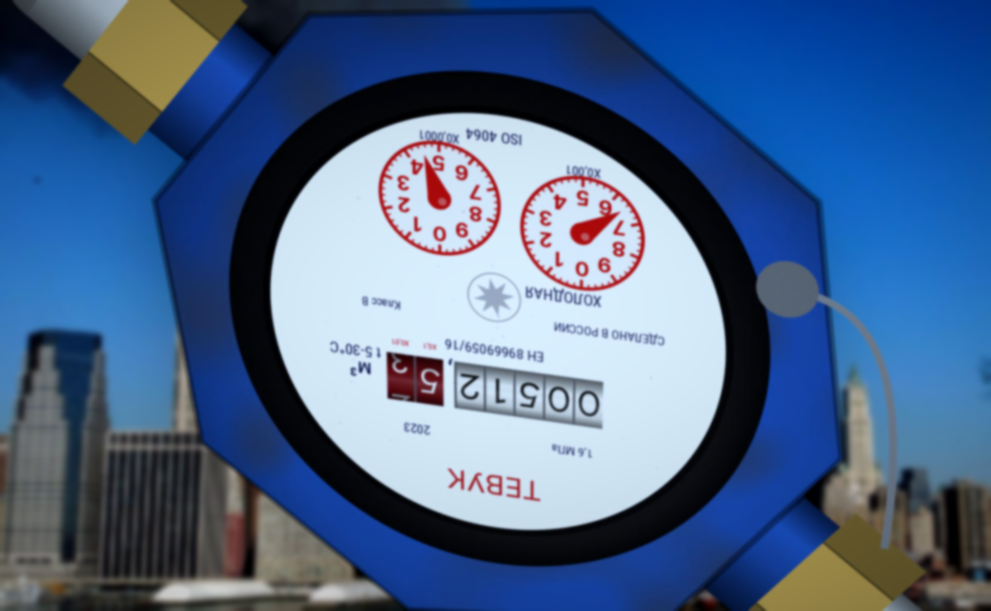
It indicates 512.5264,m³
